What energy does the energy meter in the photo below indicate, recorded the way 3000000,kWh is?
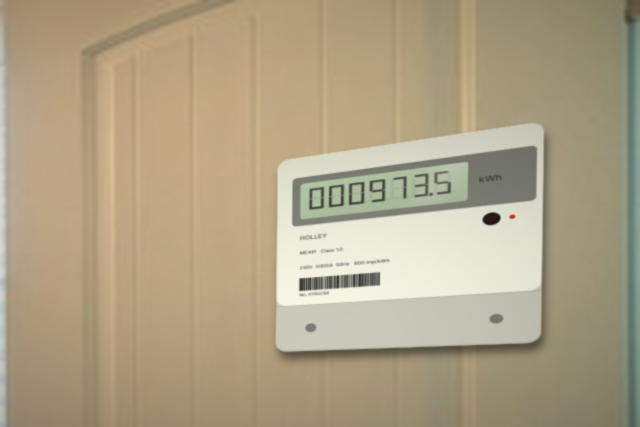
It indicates 973.5,kWh
